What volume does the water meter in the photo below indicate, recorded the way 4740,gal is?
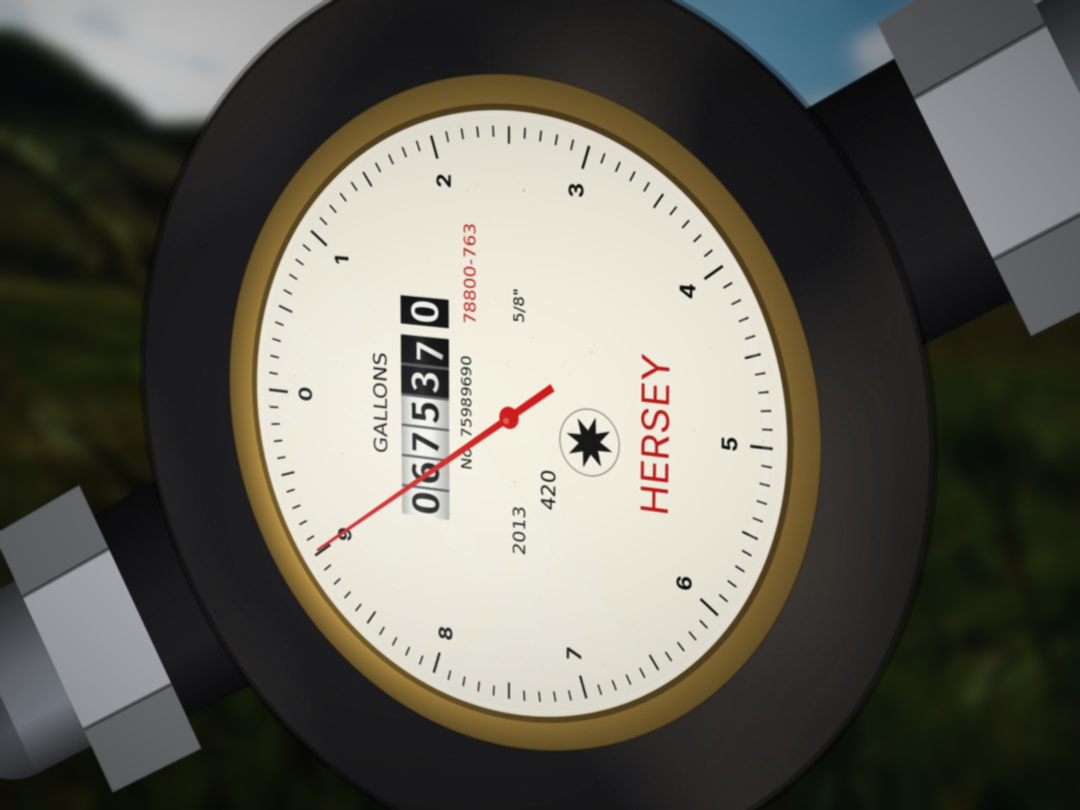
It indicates 675369.0,gal
